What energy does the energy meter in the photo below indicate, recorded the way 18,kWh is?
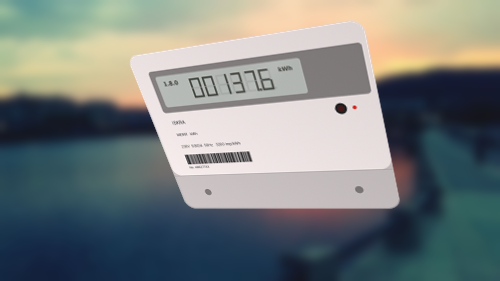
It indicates 137.6,kWh
